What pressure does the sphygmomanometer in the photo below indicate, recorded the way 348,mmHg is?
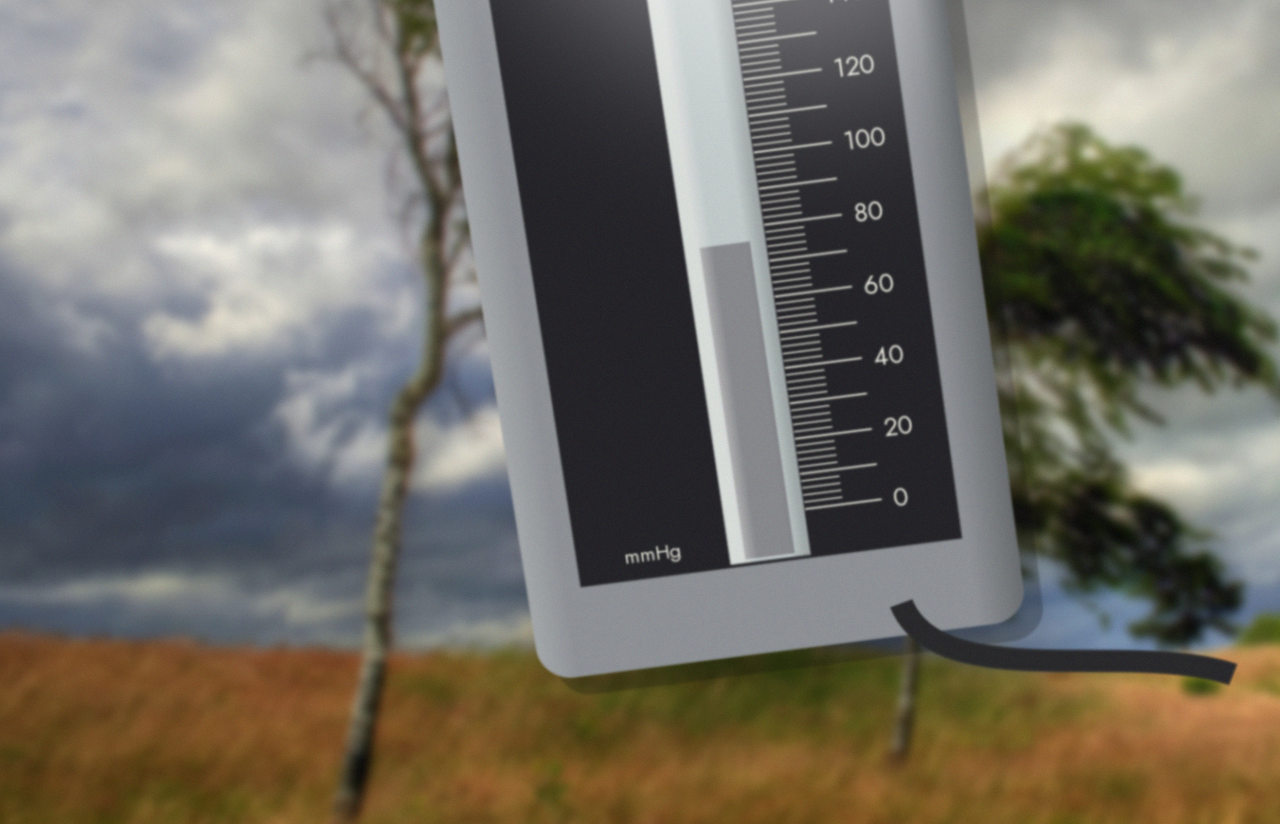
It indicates 76,mmHg
